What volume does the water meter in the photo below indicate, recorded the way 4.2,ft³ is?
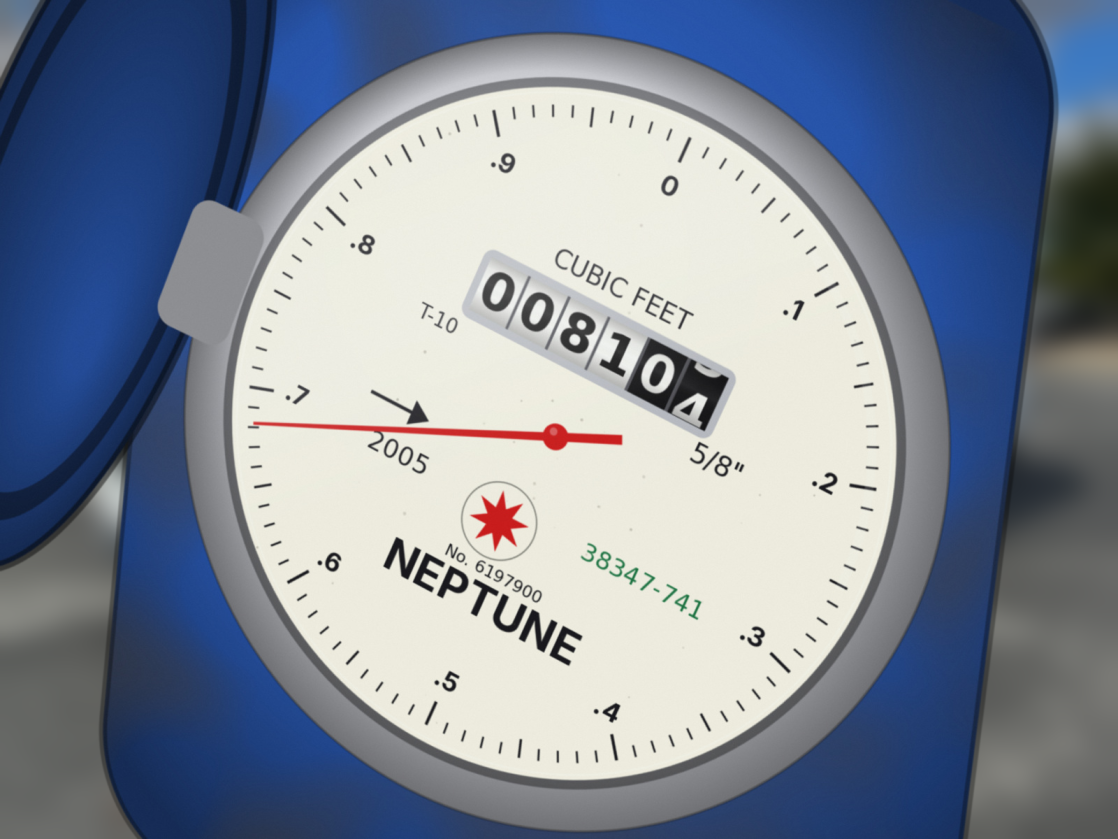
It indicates 8103.68,ft³
